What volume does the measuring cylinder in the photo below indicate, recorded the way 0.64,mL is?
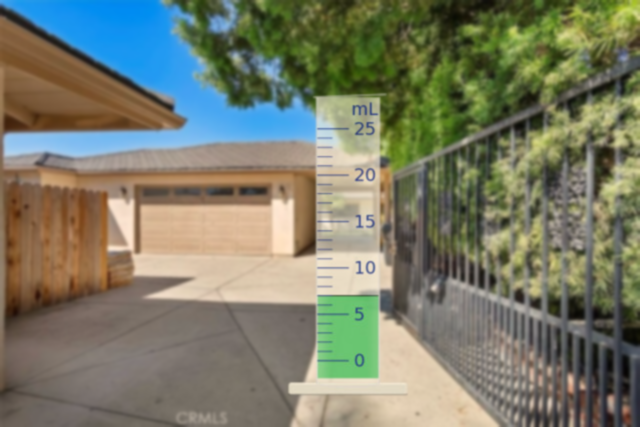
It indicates 7,mL
